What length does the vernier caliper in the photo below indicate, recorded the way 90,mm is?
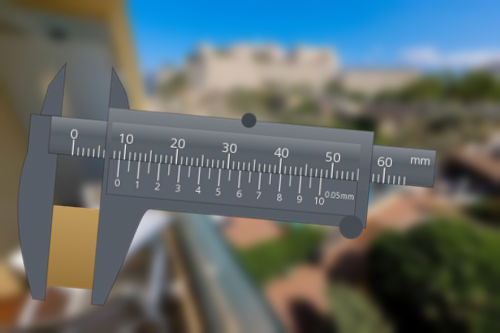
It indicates 9.0,mm
